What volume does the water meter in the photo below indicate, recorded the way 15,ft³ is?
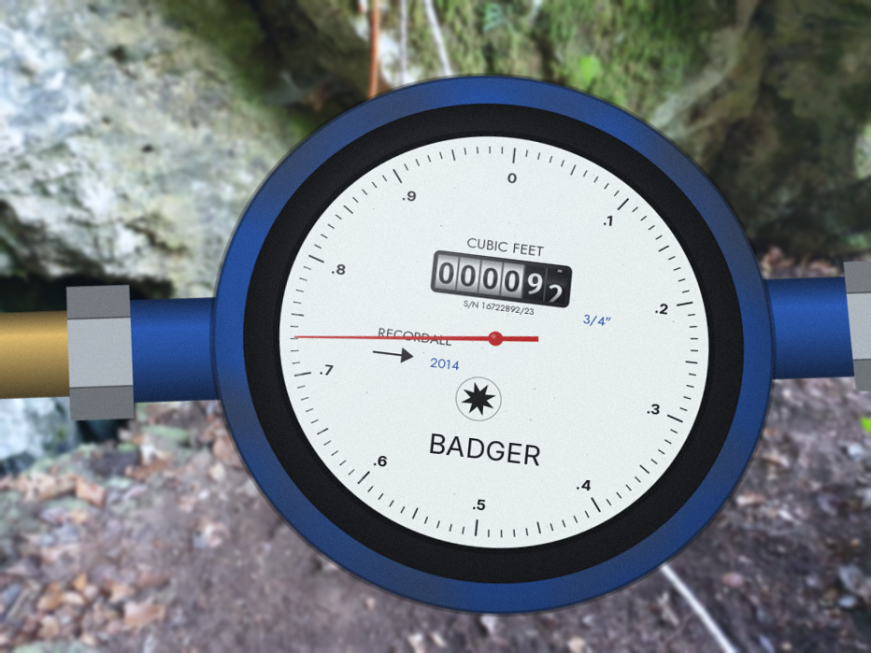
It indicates 91.73,ft³
